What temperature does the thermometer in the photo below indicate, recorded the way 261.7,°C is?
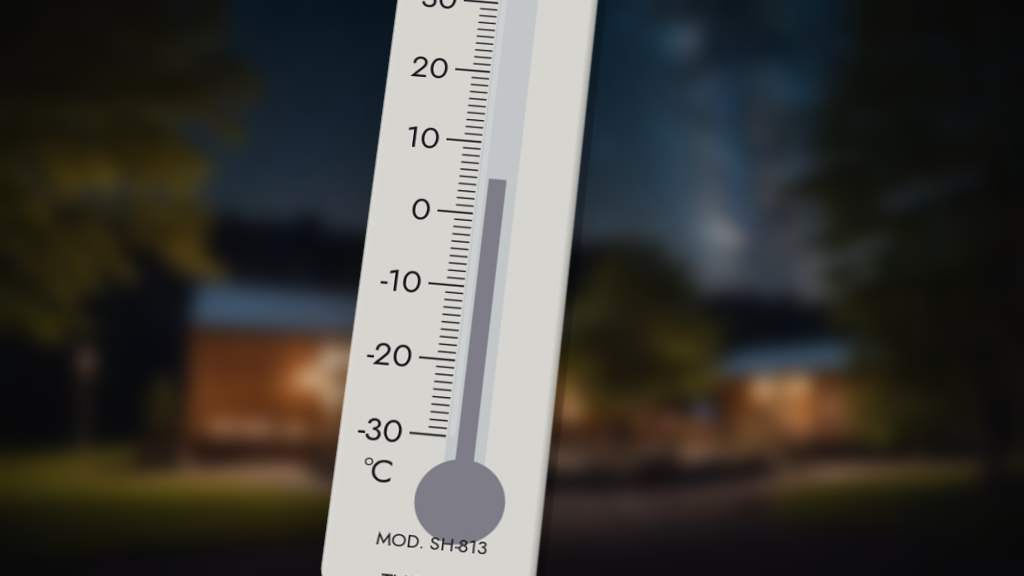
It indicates 5,°C
